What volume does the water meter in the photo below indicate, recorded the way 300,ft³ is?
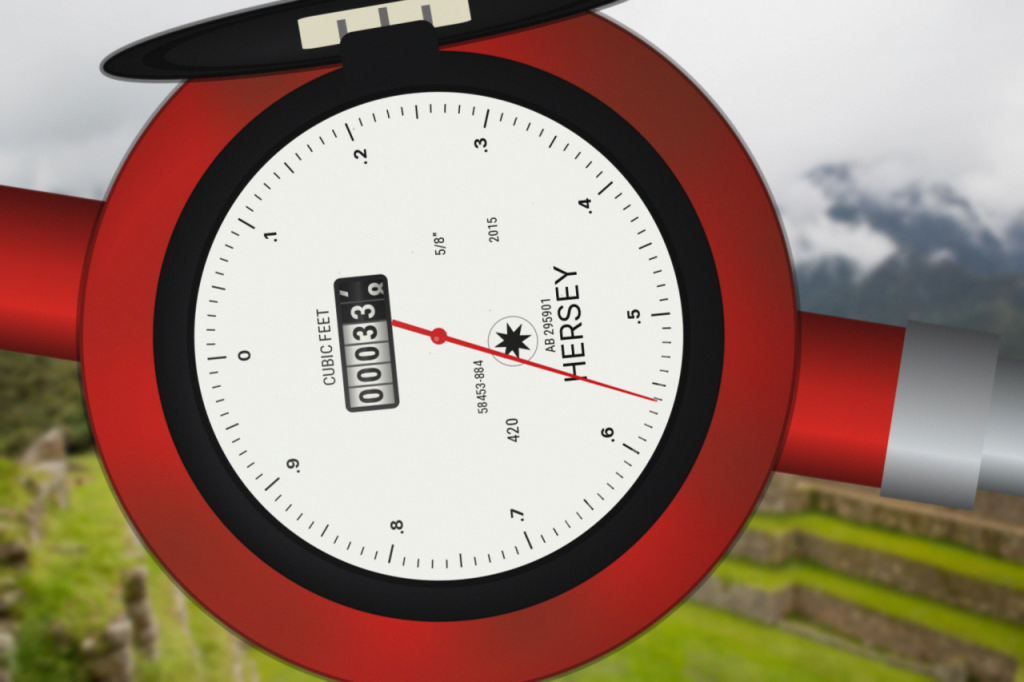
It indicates 337.56,ft³
